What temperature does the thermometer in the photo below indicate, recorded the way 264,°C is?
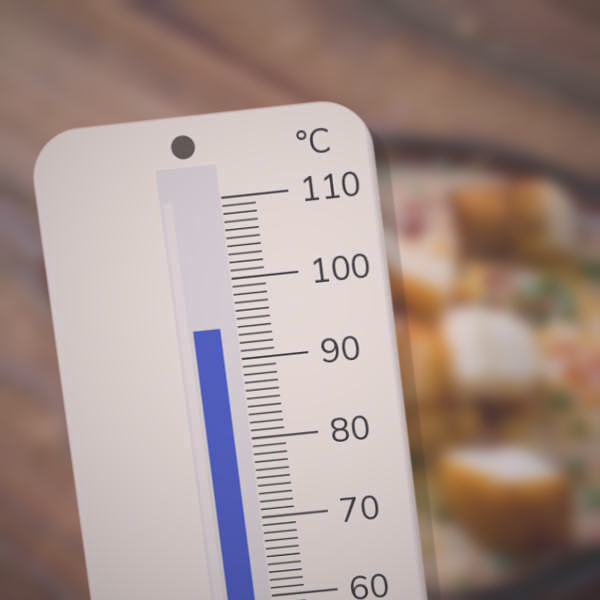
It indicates 94,°C
